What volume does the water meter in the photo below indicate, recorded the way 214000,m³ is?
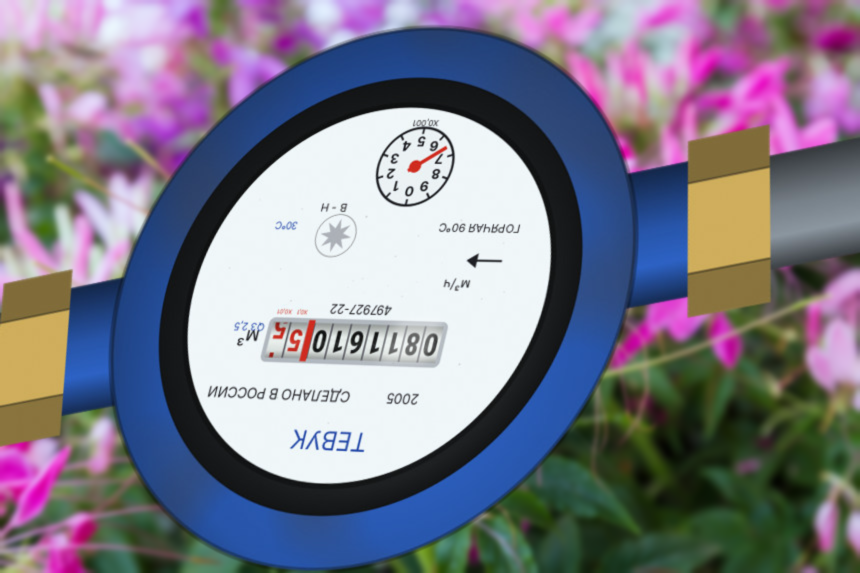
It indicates 811610.546,m³
